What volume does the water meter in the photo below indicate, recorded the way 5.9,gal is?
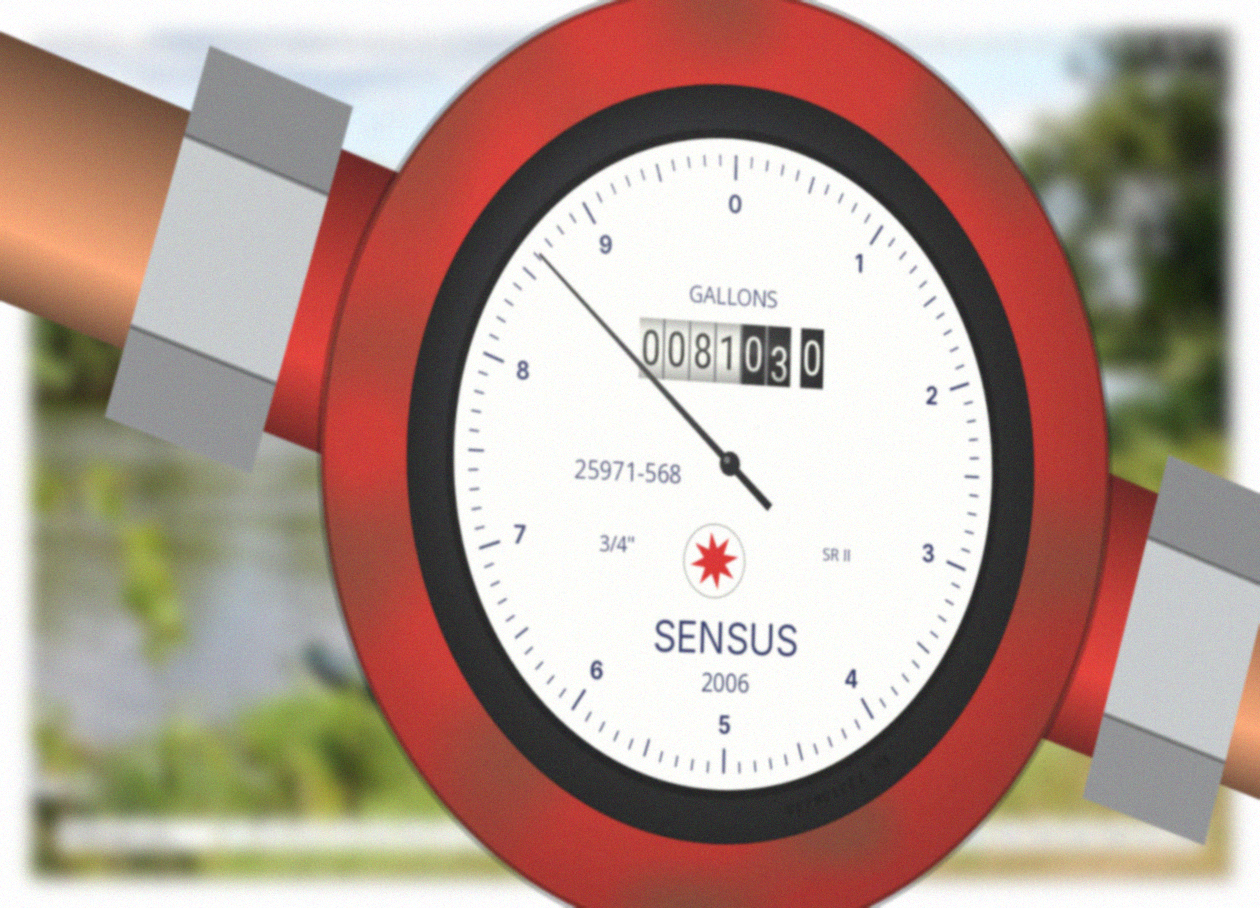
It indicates 81028.6,gal
